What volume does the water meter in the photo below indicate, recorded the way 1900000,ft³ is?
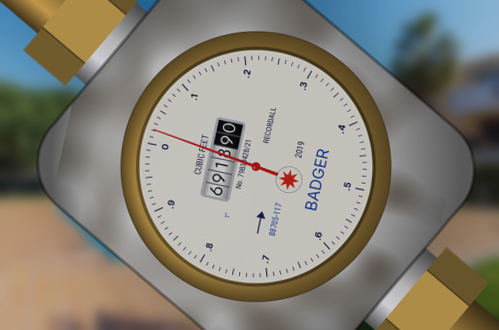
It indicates 691890.02,ft³
